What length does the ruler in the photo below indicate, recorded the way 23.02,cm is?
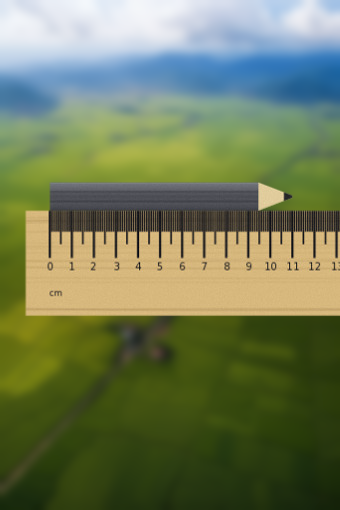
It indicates 11,cm
